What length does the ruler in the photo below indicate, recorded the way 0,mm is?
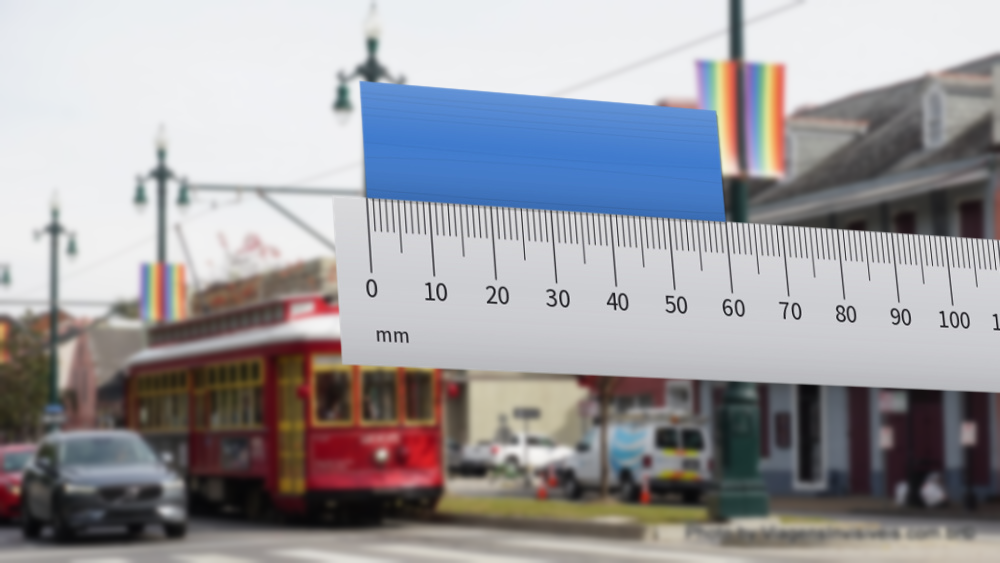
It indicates 60,mm
